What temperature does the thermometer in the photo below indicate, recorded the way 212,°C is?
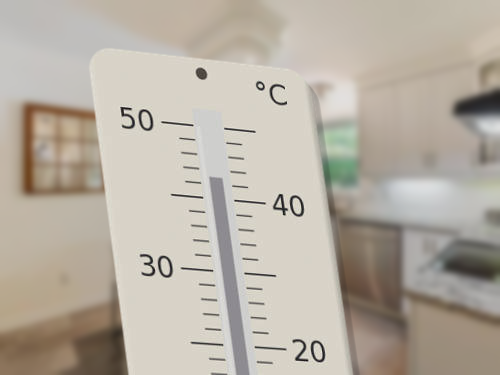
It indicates 43,°C
